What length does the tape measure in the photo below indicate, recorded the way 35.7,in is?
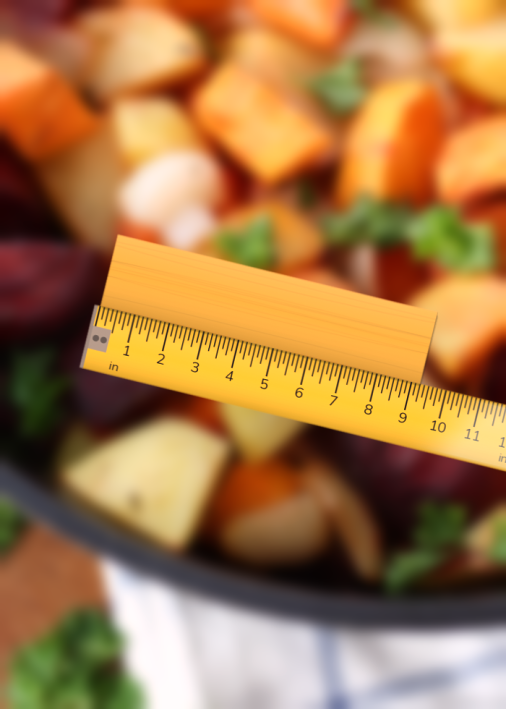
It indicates 9.25,in
